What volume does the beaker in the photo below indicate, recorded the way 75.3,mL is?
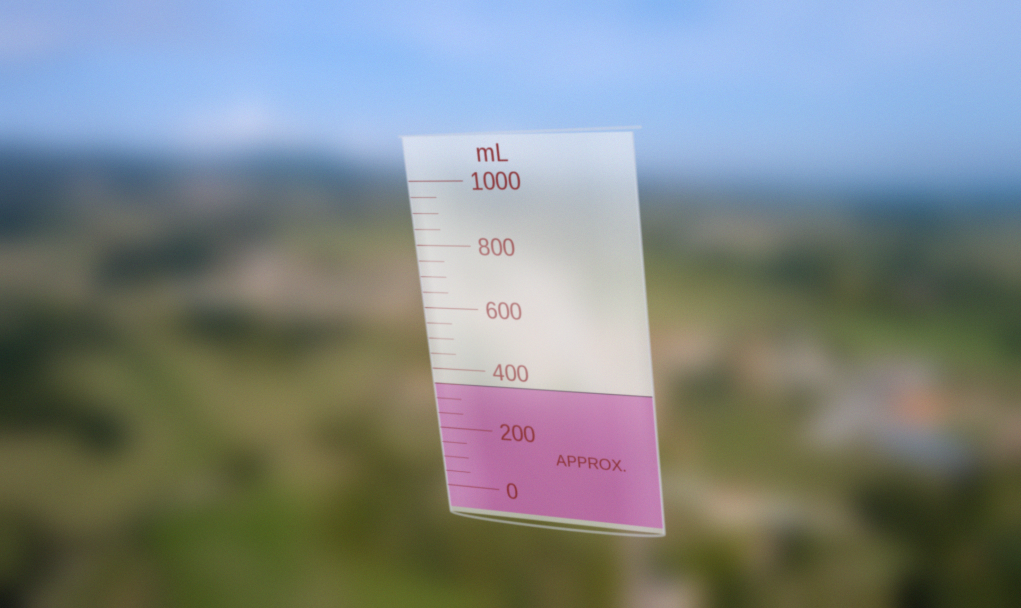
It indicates 350,mL
